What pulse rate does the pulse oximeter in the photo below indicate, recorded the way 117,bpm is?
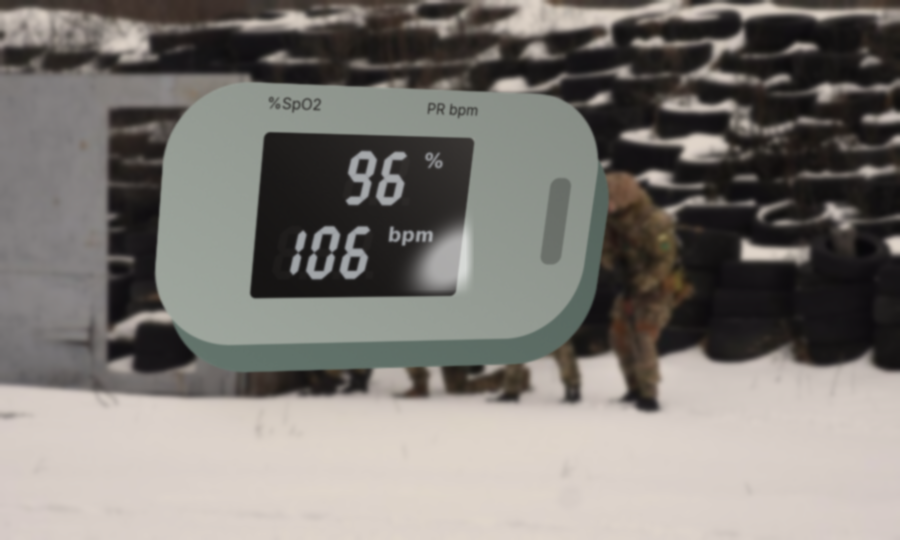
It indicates 106,bpm
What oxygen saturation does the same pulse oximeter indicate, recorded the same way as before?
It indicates 96,%
